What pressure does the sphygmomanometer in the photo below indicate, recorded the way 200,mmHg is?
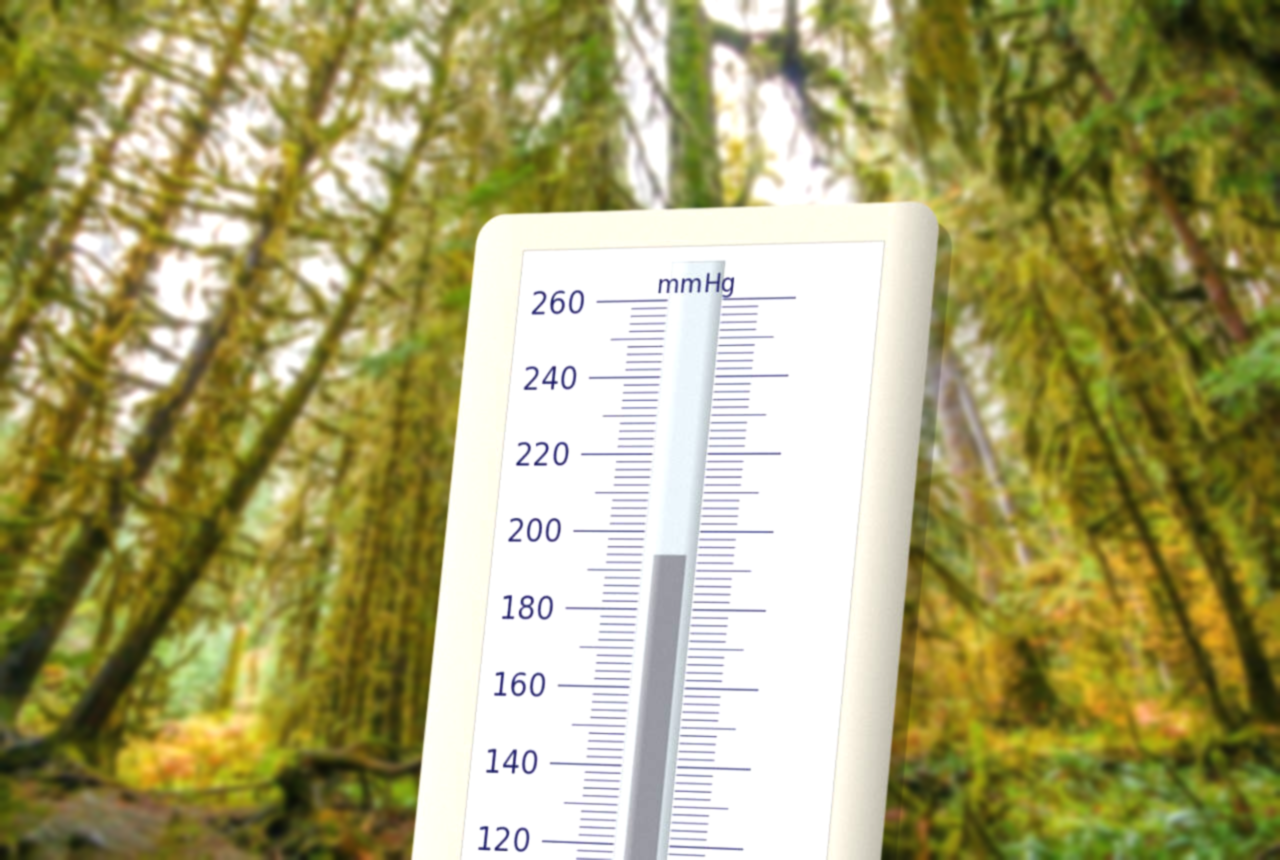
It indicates 194,mmHg
